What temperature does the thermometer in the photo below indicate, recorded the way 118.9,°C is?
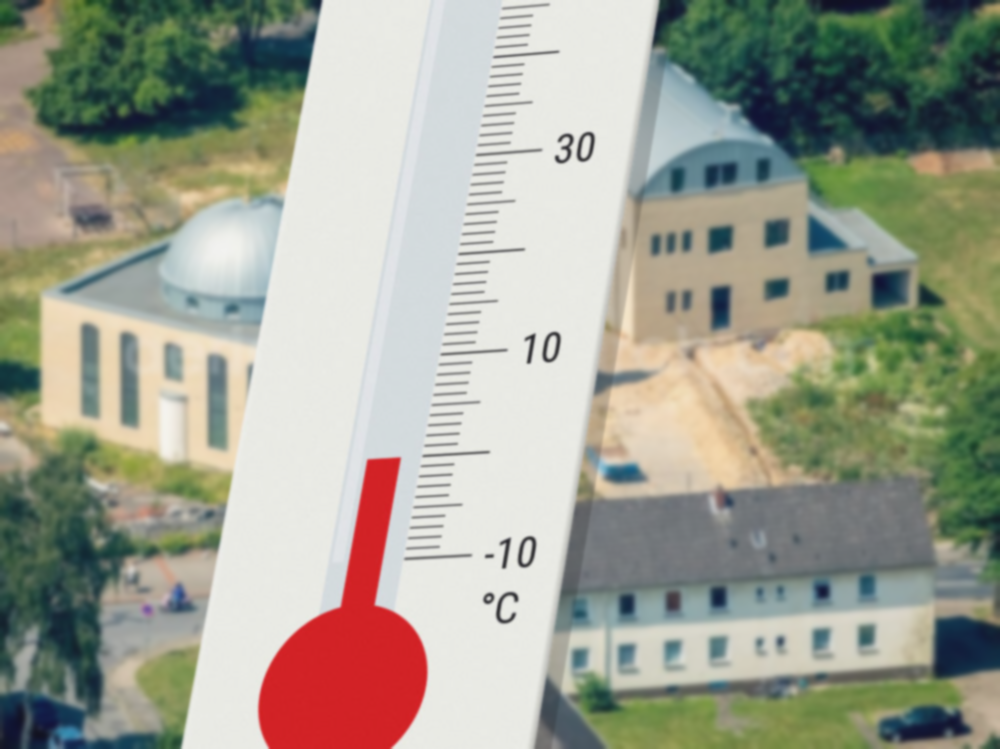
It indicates 0,°C
